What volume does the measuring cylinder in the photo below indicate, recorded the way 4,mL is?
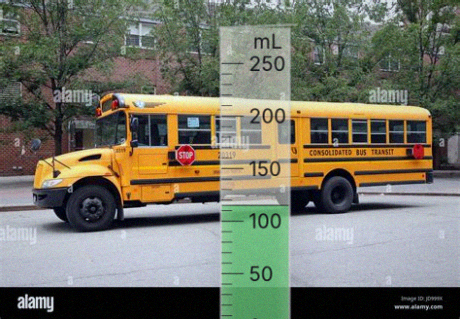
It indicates 115,mL
